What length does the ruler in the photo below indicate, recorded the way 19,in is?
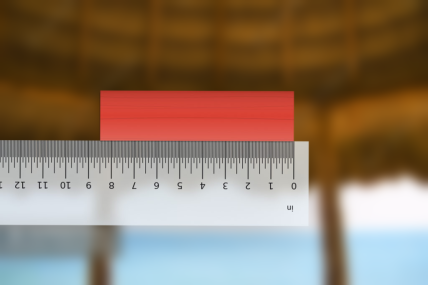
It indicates 8.5,in
